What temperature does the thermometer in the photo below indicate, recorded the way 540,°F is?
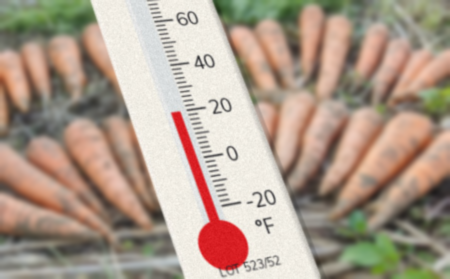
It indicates 20,°F
